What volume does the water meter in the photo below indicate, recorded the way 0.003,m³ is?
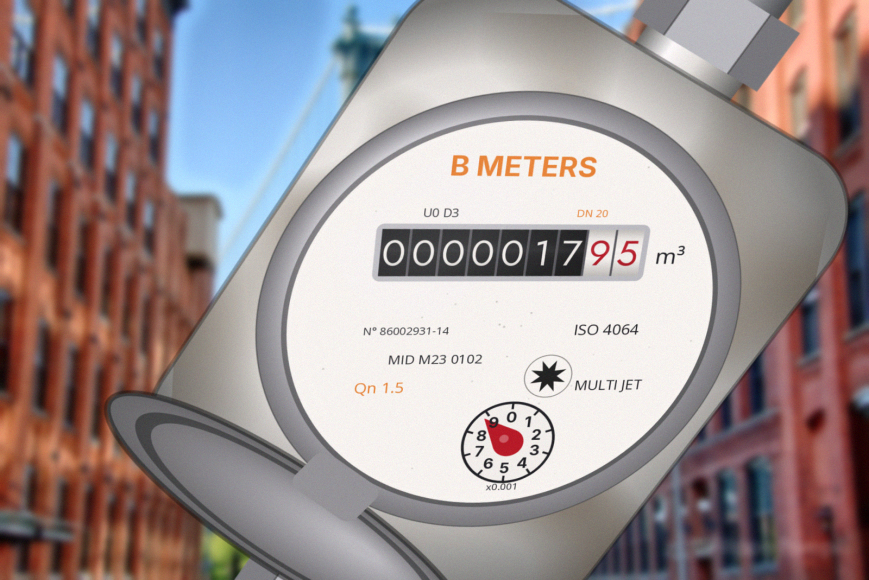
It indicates 17.958,m³
